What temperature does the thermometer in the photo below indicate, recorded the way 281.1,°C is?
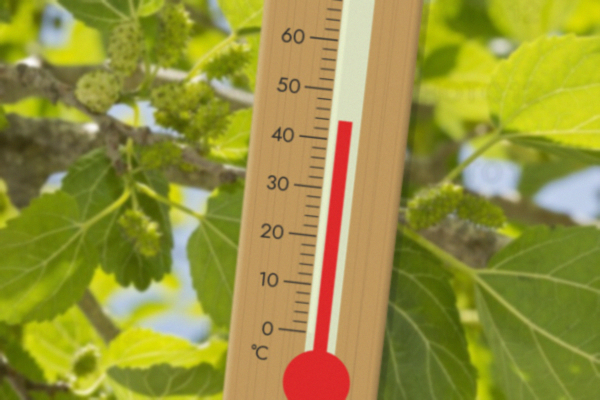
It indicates 44,°C
